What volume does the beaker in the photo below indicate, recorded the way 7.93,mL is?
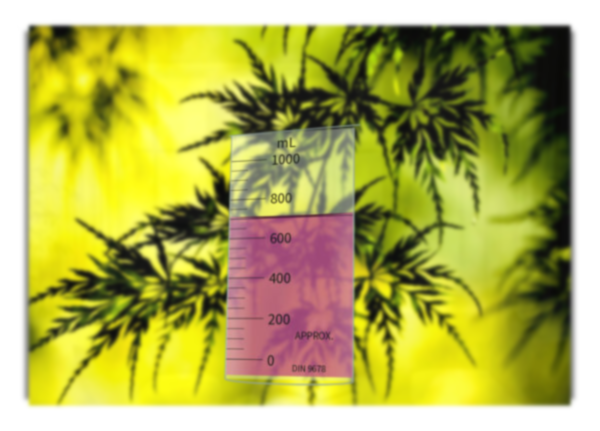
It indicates 700,mL
